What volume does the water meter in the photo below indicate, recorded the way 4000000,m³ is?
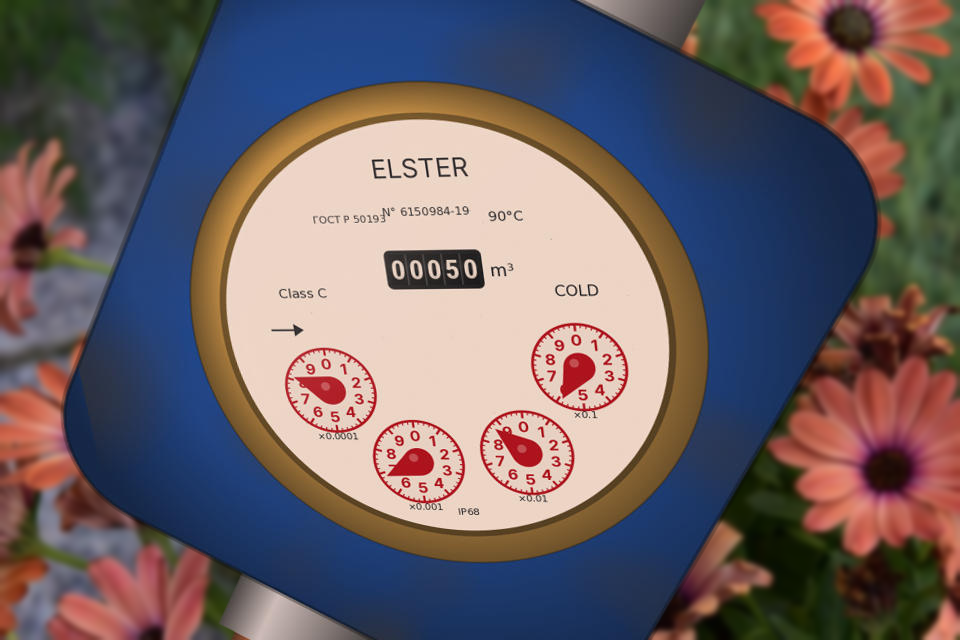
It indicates 50.5868,m³
